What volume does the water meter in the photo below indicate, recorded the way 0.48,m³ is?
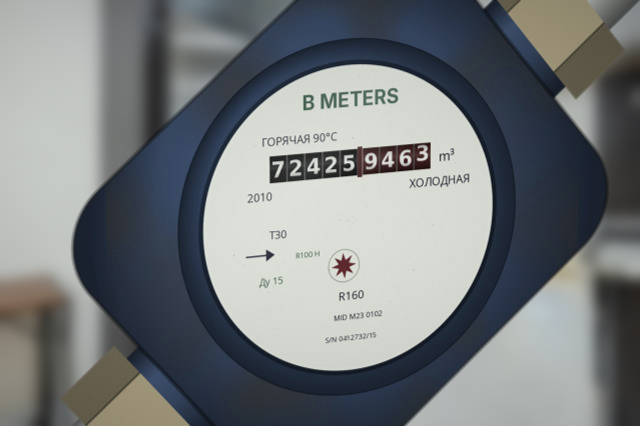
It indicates 72425.9463,m³
